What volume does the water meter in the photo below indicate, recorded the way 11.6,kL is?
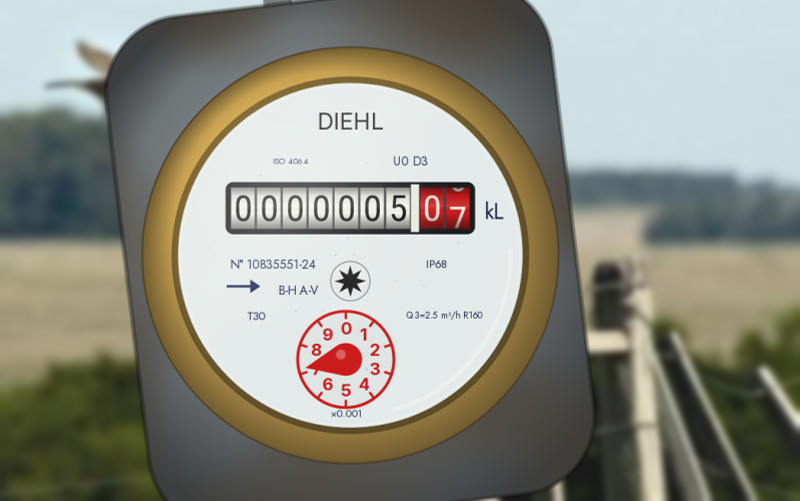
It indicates 5.067,kL
